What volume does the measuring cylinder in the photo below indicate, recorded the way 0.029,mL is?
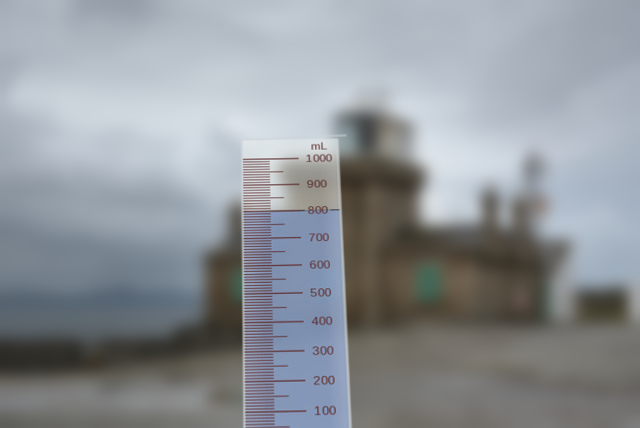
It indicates 800,mL
